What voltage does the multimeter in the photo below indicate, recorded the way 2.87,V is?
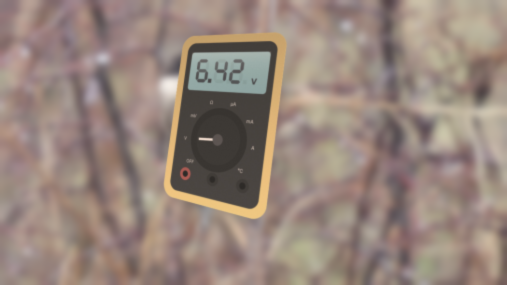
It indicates 6.42,V
